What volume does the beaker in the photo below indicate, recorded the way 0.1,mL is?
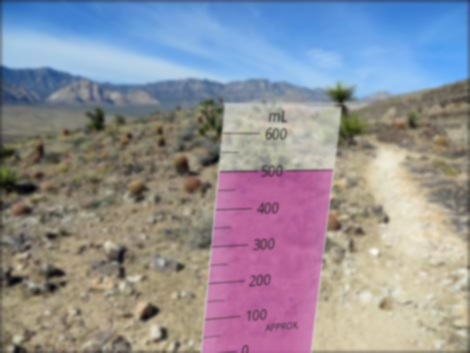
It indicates 500,mL
